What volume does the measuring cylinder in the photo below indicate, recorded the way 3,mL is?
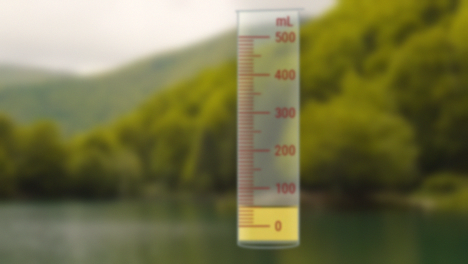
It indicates 50,mL
